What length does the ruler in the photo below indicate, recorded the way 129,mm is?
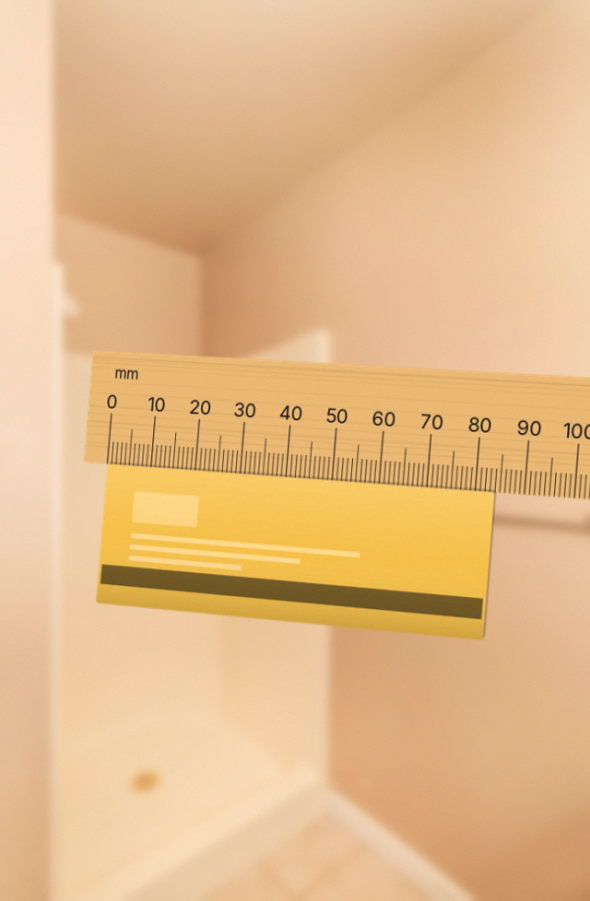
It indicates 84,mm
